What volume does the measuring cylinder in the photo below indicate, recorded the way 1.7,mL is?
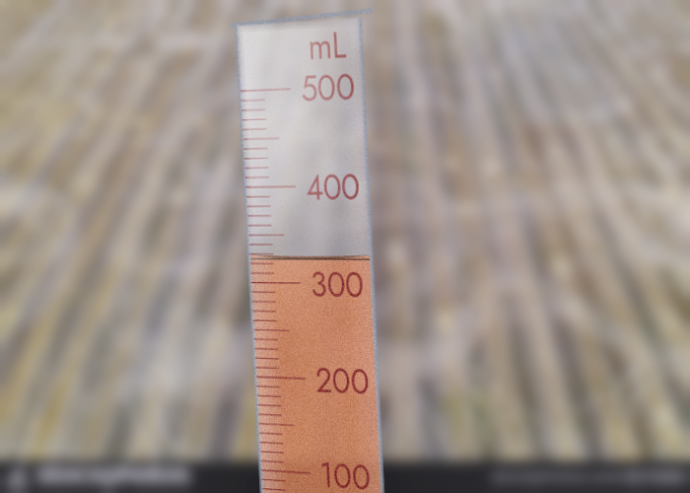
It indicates 325,mL
